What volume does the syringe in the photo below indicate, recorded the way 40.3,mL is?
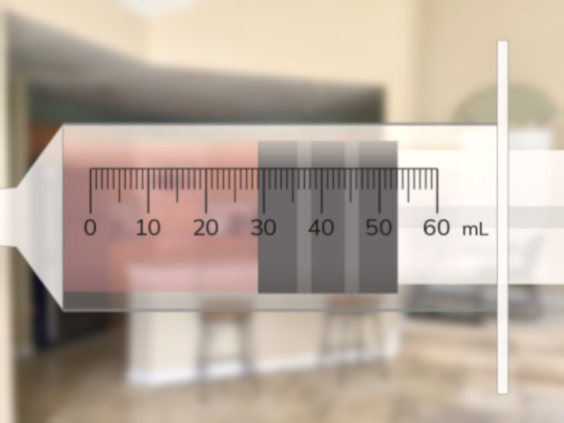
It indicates 29,mL
